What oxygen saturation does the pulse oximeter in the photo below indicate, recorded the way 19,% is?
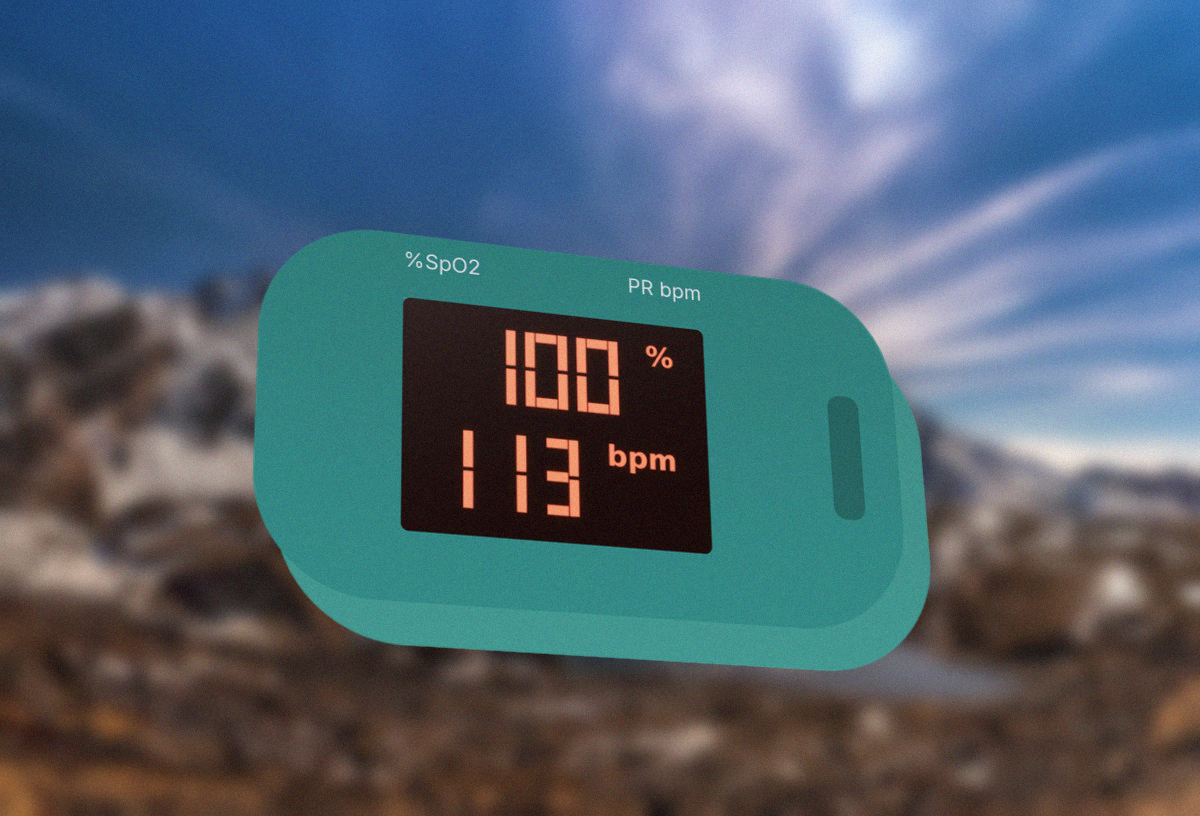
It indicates 100,%
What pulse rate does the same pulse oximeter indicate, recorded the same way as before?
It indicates 113,bpm
